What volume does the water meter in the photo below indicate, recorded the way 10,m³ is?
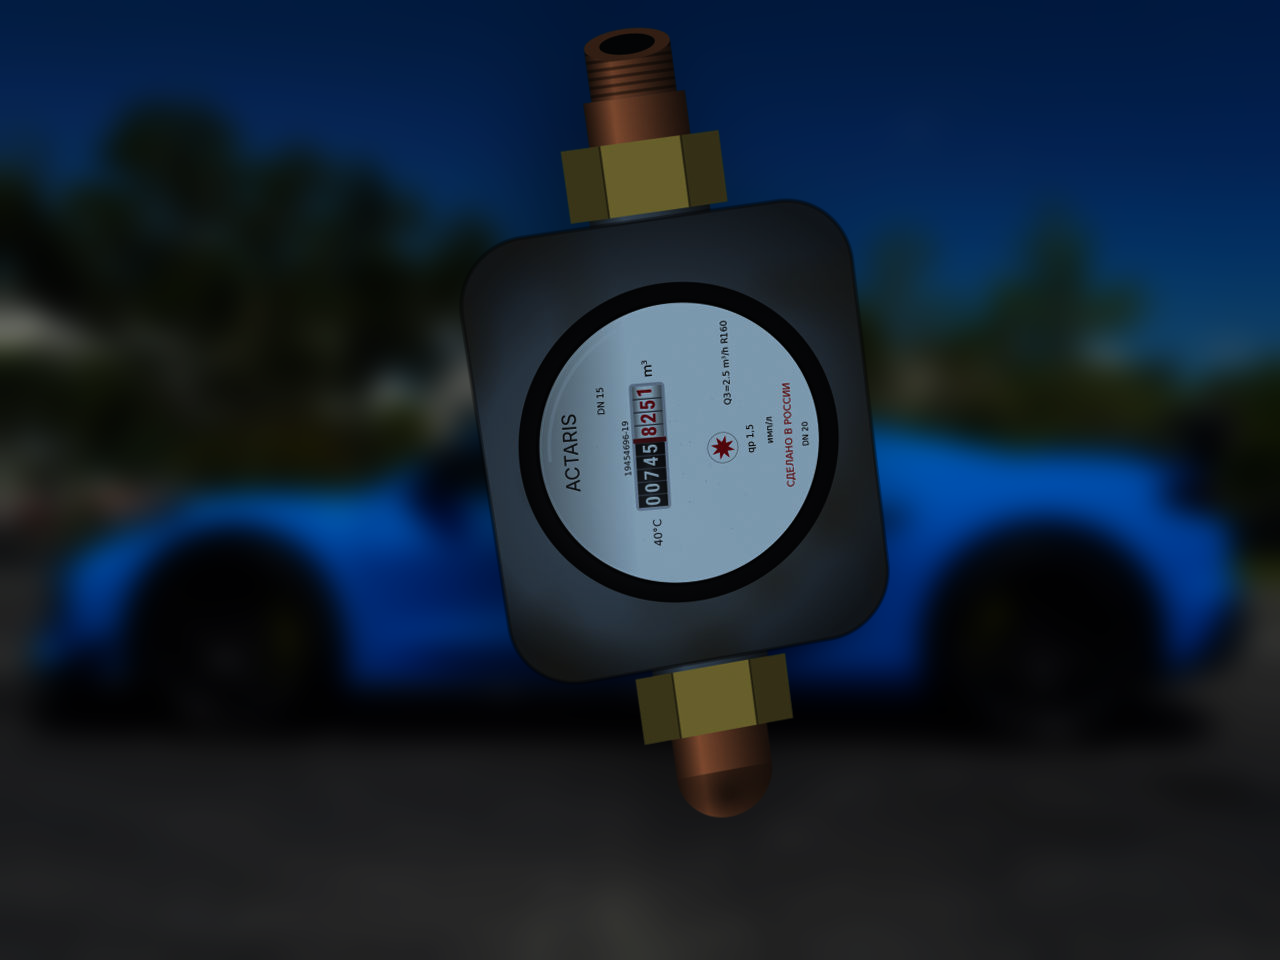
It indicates 745.8251,m³
